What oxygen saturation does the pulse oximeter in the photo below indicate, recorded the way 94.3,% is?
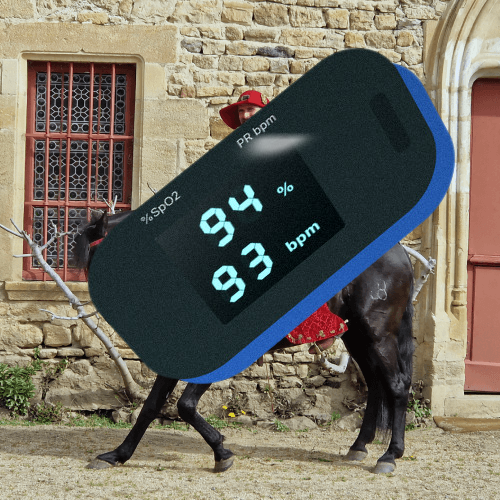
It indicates 94,%
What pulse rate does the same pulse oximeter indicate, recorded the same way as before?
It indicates 93,bpm
